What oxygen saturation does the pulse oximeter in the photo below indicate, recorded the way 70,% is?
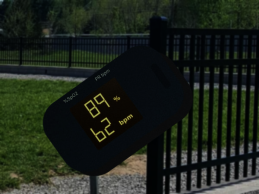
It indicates 89,%
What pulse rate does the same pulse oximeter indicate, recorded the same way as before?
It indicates 62,bpm
